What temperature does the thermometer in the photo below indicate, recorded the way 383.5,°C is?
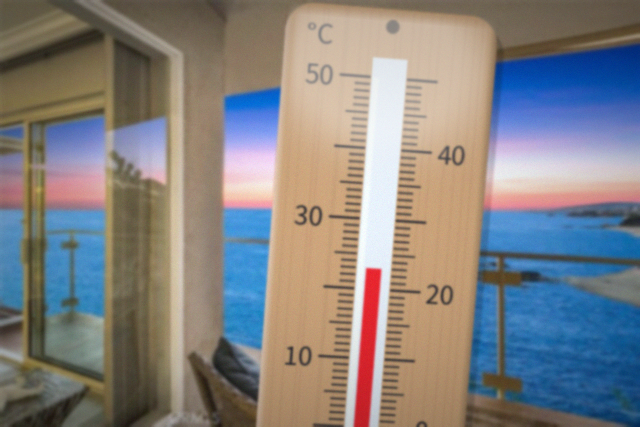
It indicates 23,°C
